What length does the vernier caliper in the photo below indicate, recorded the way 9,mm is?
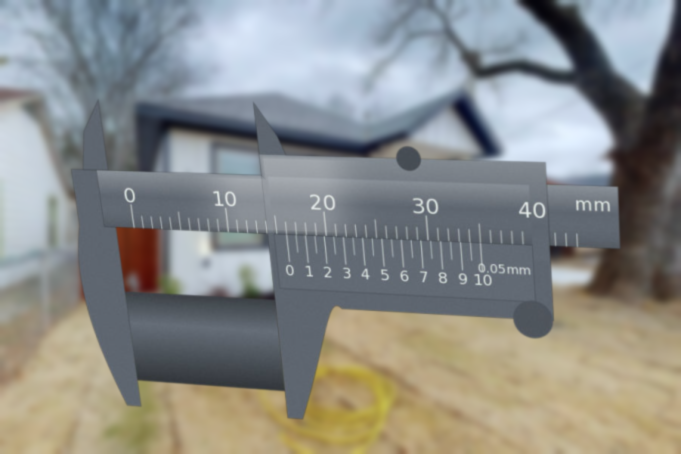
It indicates 16.0,mm
